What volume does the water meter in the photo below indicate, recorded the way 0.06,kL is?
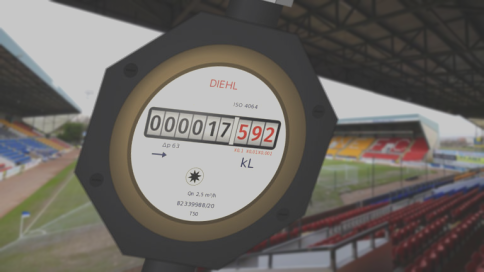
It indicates 17.592,kL
